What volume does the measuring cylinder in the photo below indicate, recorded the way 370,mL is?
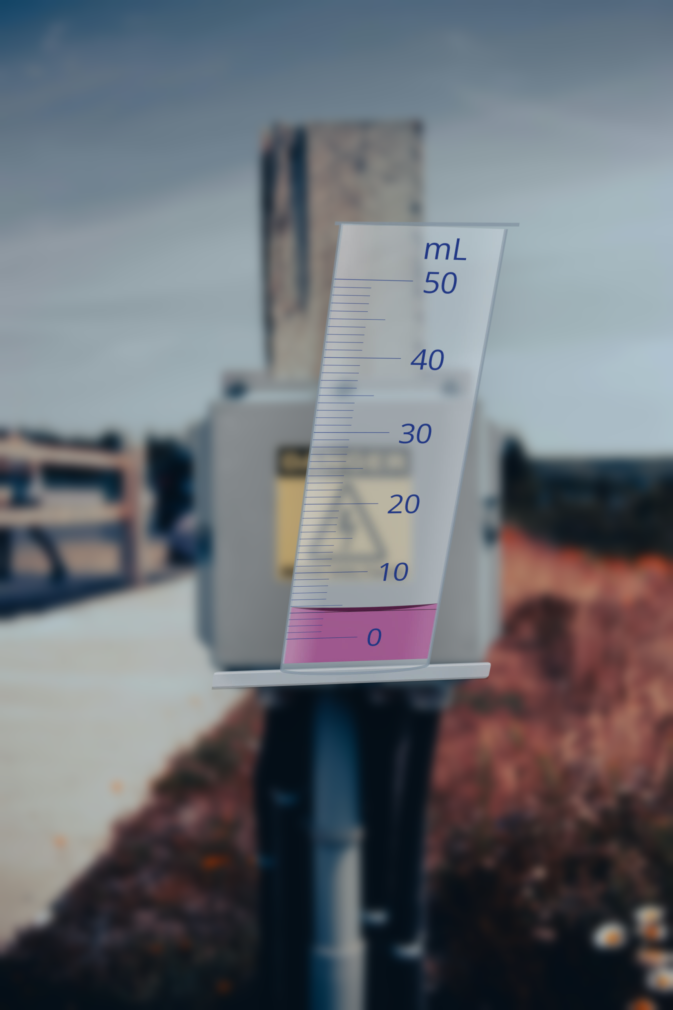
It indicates 4,mL
